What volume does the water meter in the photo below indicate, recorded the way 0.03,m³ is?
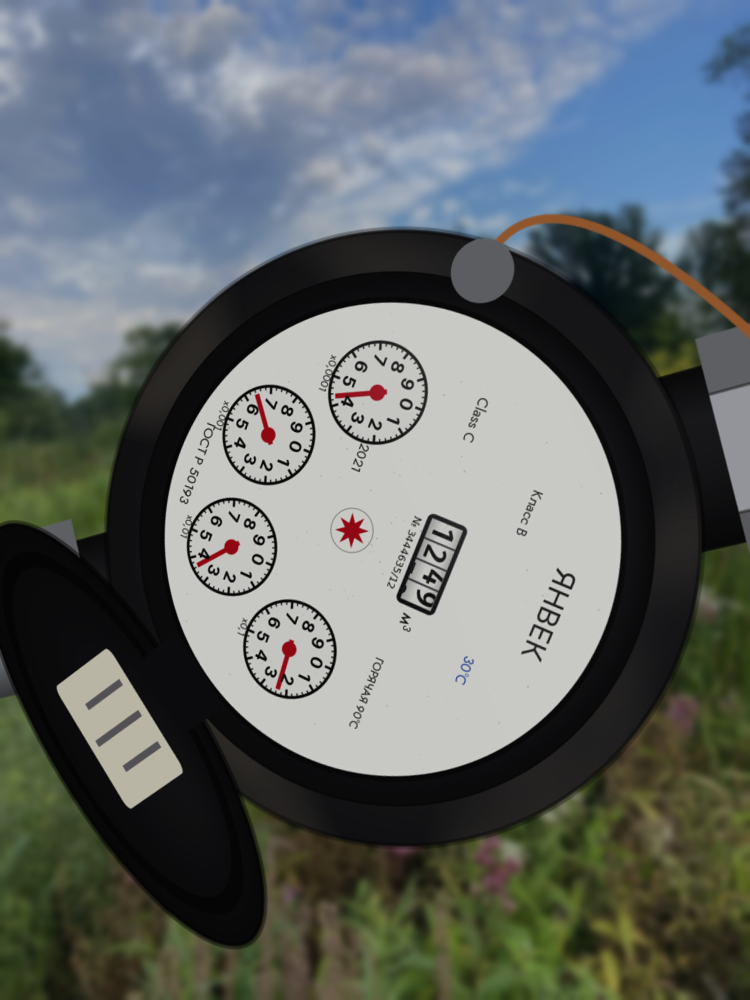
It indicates 1249.2364,m³
